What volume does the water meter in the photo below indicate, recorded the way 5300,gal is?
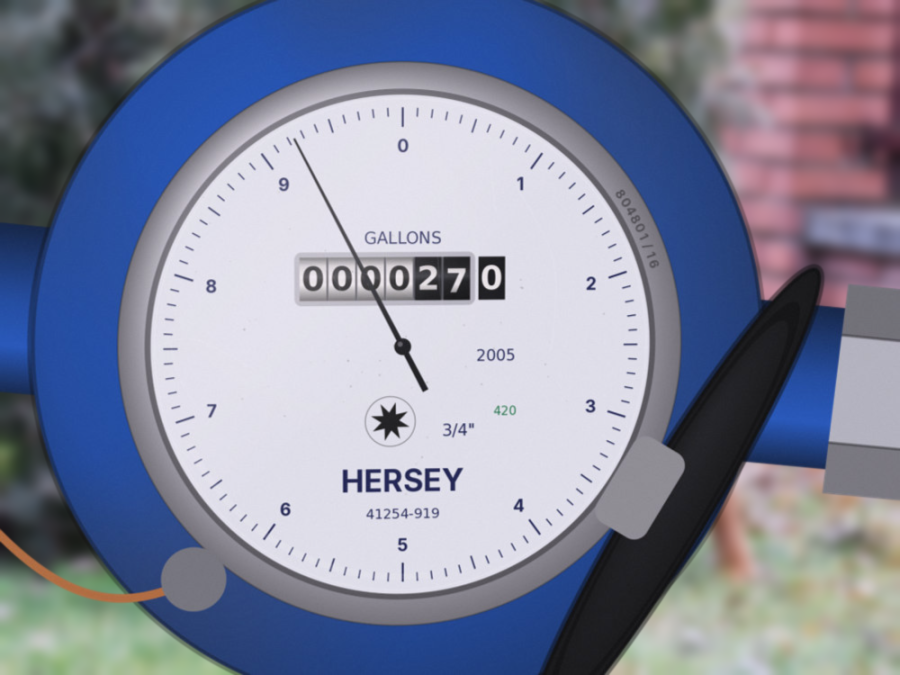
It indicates 269.2,gal
